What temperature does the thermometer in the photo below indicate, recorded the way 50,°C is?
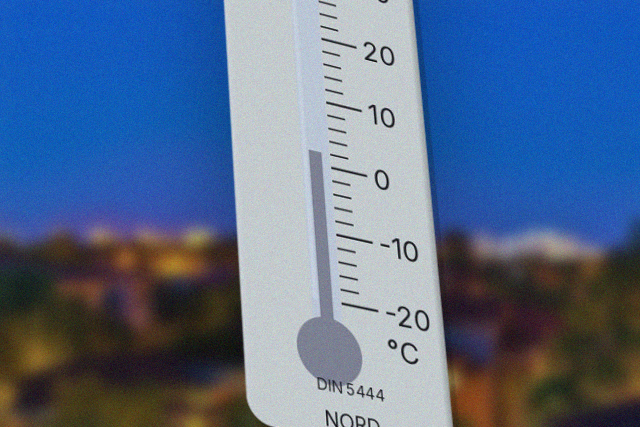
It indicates 2,°C
